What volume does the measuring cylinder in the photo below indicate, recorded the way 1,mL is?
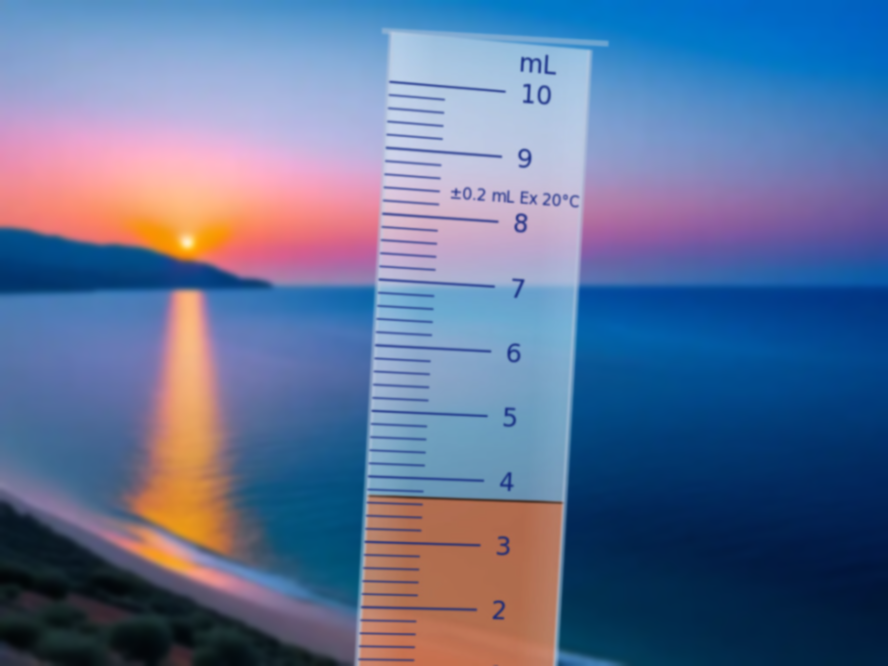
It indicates 3.7,mL
